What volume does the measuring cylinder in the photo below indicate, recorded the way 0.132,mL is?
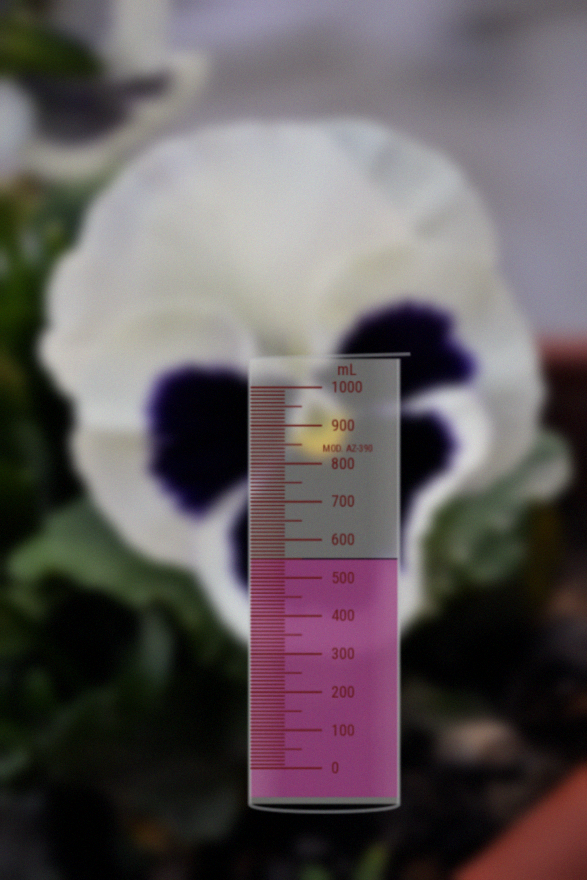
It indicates 550,mL
